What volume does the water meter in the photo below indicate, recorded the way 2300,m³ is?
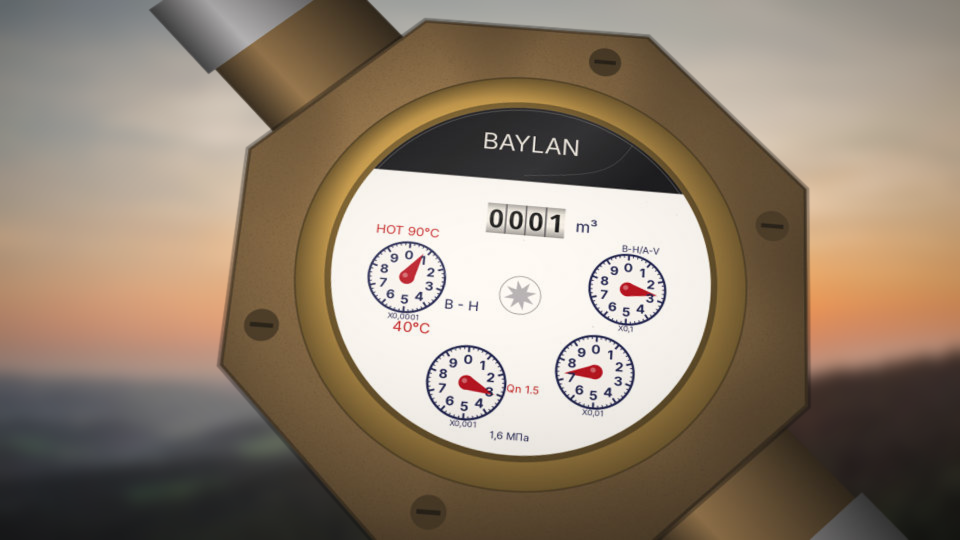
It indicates 1.2730,m³
